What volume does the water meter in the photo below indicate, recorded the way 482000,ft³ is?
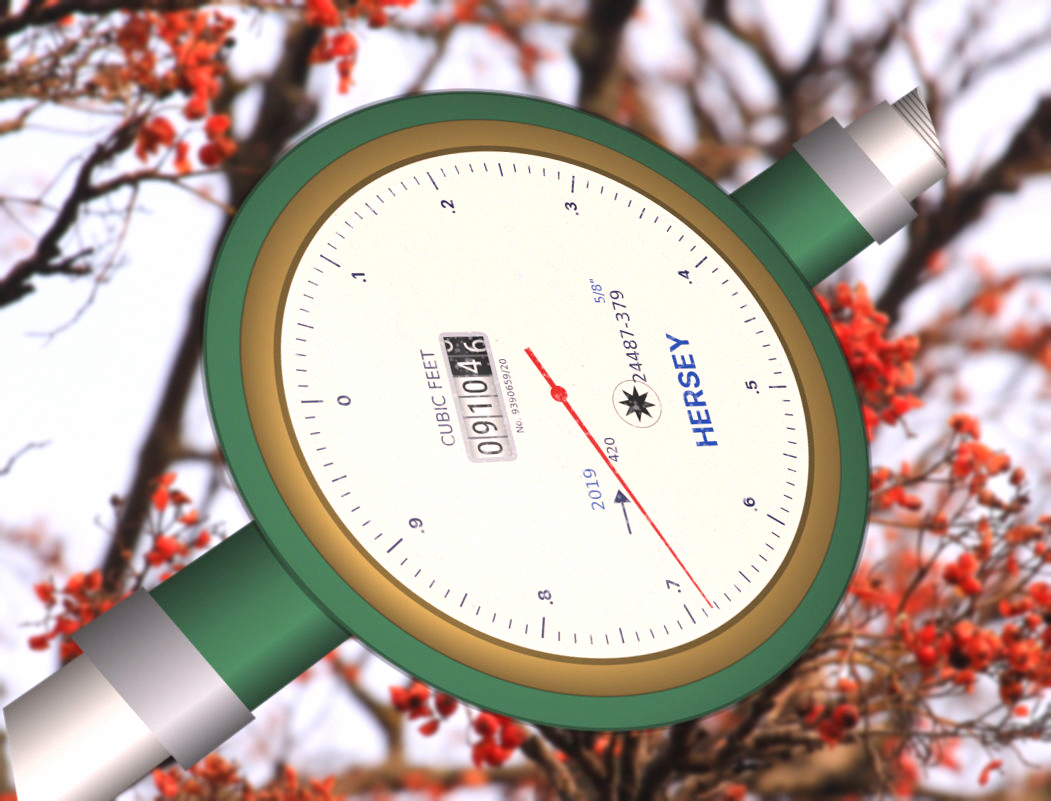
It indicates 91045.68,ft³
